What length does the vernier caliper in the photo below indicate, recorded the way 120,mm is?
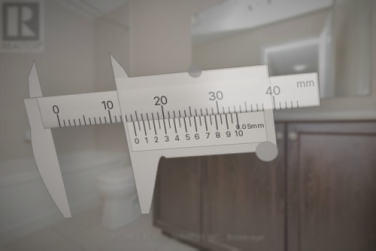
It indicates 14.2,mm
